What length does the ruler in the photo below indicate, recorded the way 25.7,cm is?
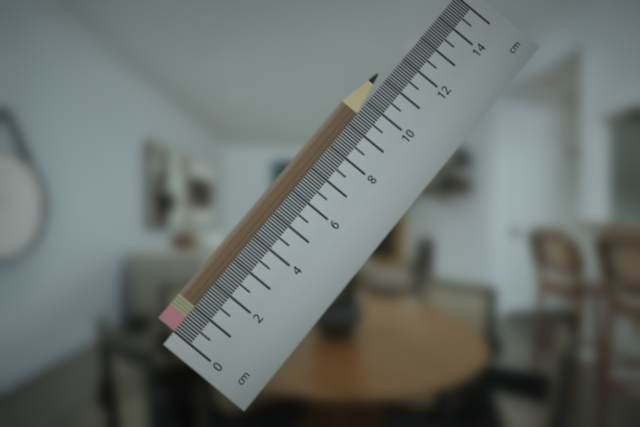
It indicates 11,cm
